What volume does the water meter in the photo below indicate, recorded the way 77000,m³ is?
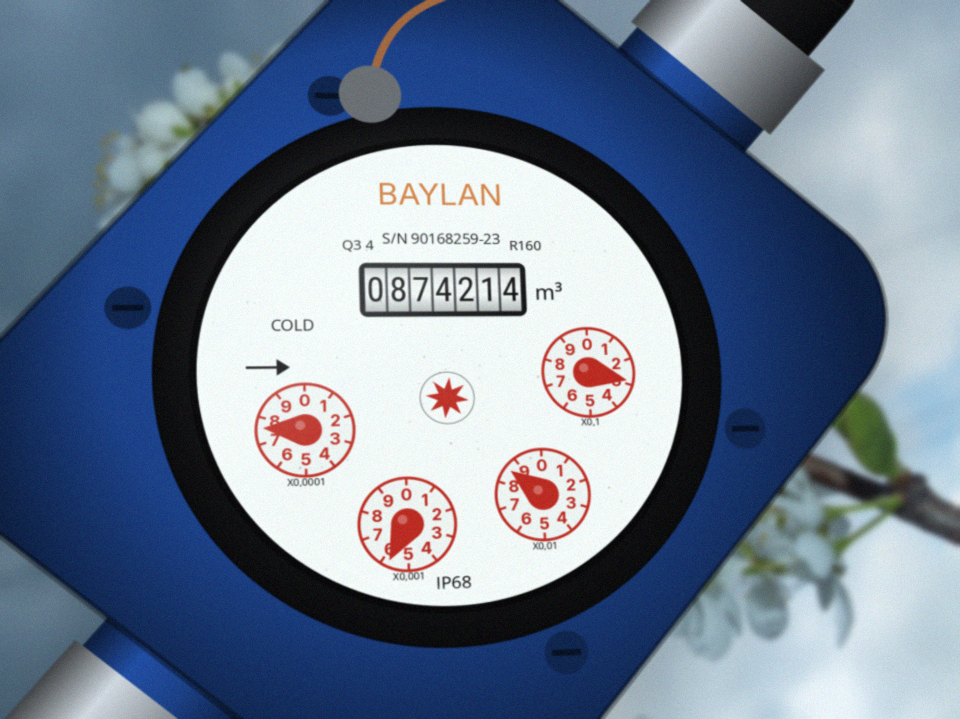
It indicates 874214.2857,m³
